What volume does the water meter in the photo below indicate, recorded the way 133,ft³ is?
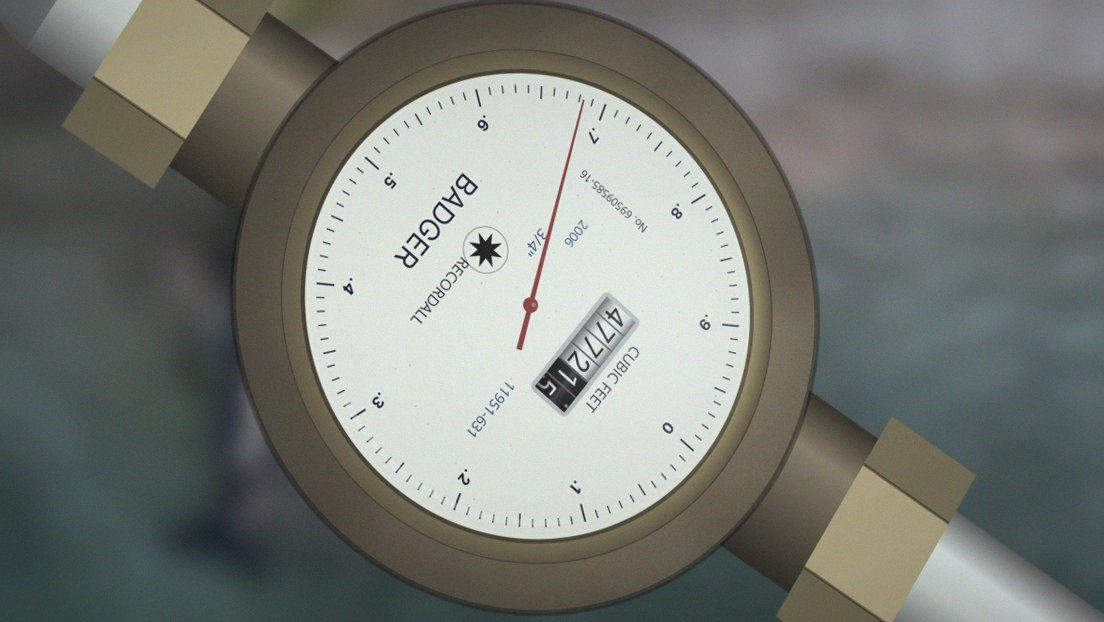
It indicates 477214.68,ft³
